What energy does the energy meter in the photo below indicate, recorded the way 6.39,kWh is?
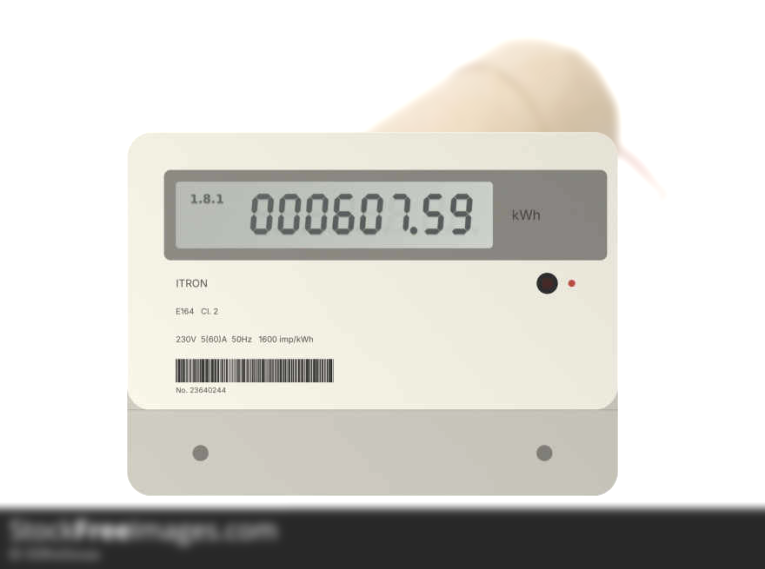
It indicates 607.59,kWh
